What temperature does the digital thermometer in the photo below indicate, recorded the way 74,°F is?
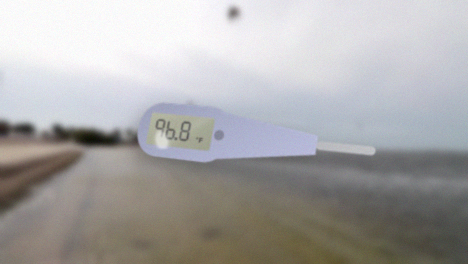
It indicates 96.8,°F
